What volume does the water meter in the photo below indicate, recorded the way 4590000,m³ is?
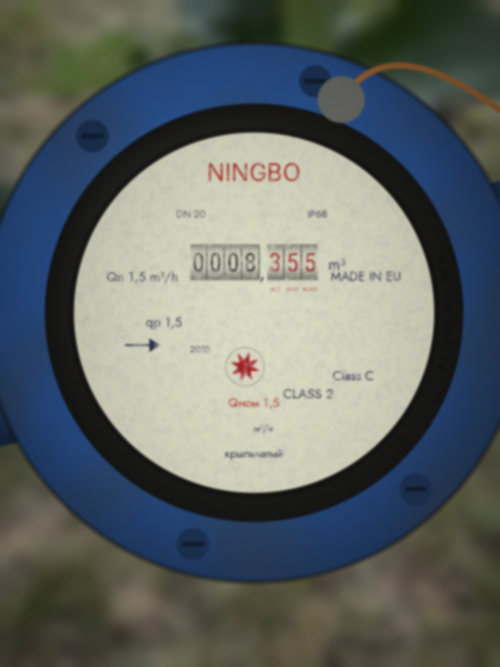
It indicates 8.355,m³
